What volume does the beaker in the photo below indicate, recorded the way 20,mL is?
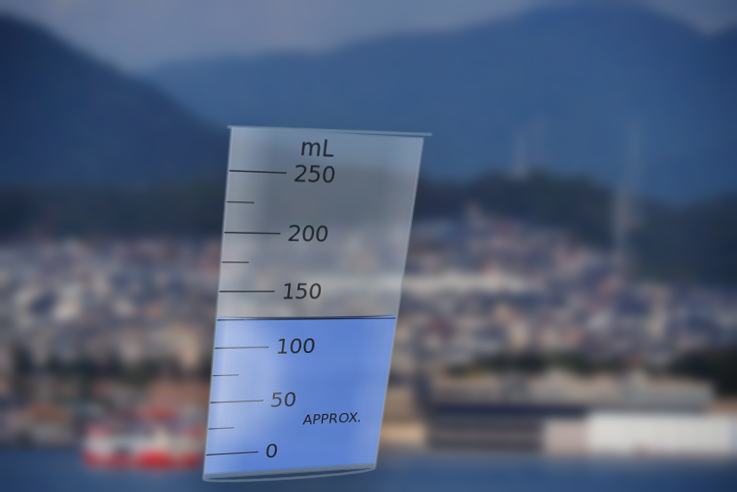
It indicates 125,mL
